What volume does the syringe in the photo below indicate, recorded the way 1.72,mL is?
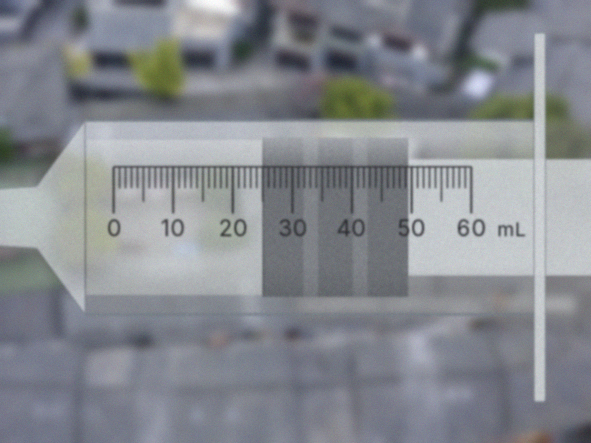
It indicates 25,mL
